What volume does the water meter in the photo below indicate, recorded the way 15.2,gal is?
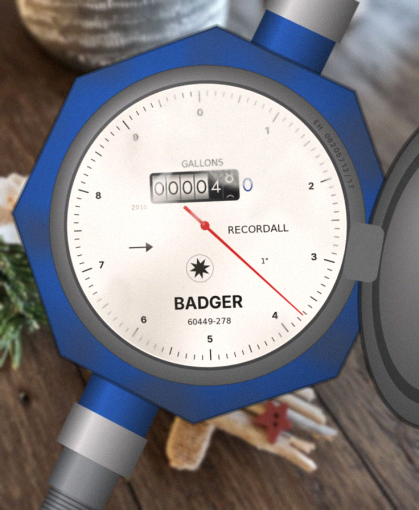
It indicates 483.7,gal
